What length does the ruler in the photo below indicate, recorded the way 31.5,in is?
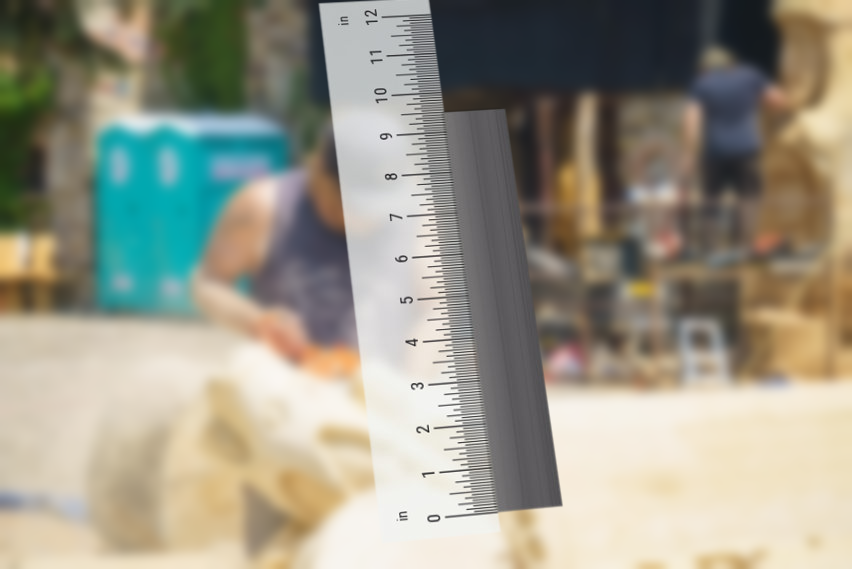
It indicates 9.5,in
